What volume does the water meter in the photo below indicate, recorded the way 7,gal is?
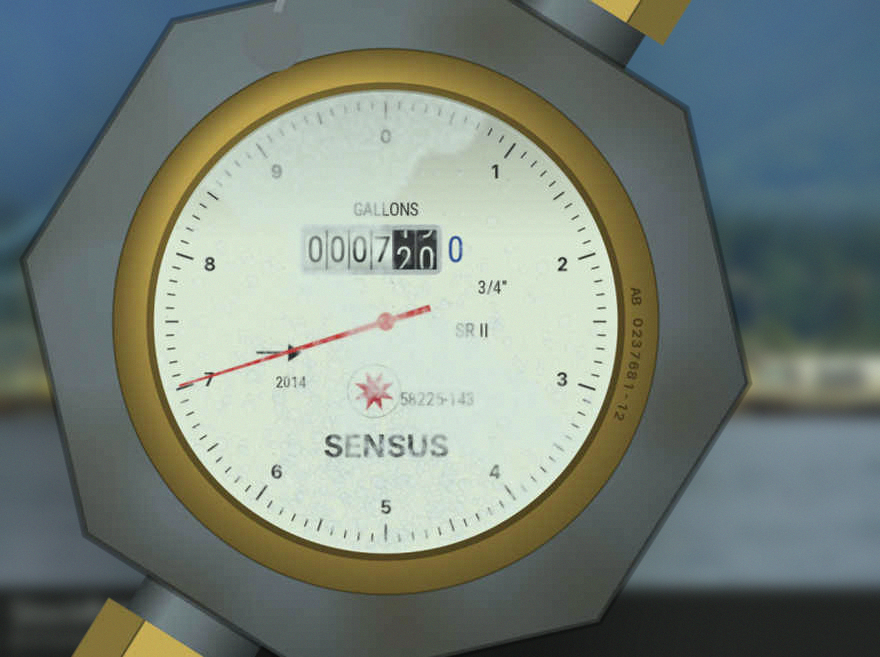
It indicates 7197.0,gal
